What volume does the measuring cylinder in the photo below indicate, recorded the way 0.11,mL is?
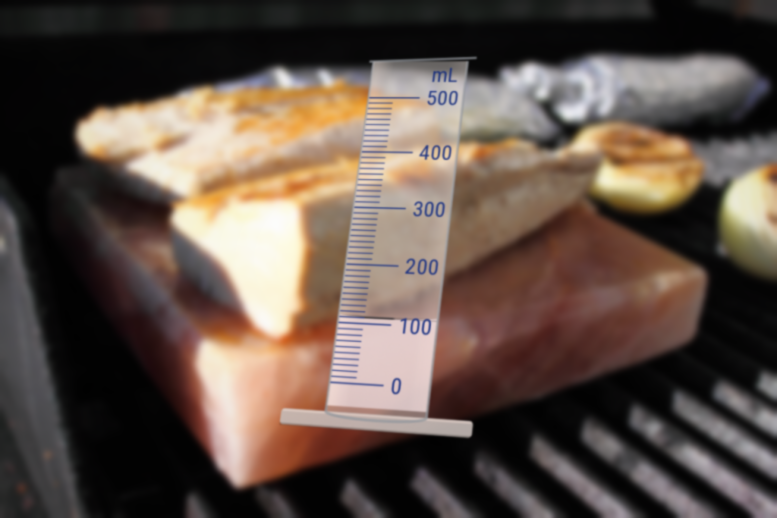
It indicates 110,mL
